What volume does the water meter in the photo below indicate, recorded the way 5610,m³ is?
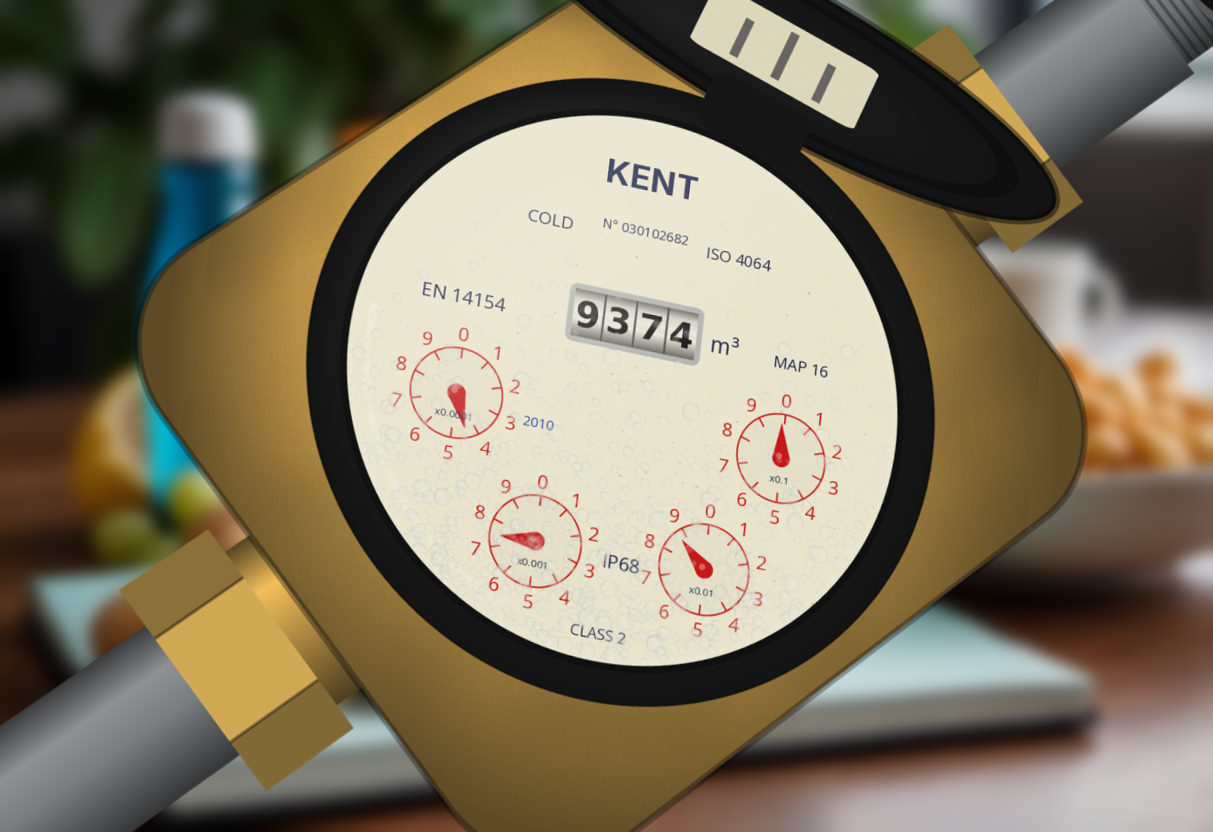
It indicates 9373.9874,m³
